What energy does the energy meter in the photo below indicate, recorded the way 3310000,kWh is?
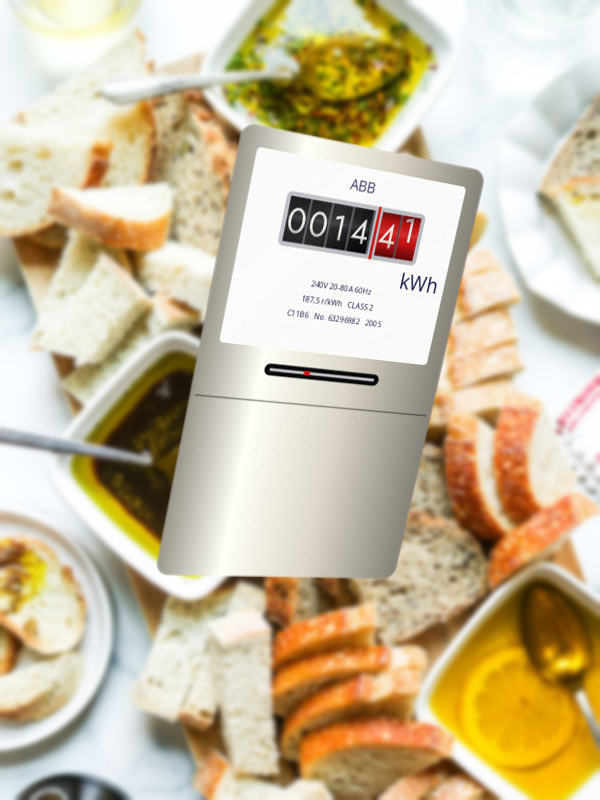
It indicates 14.41,kWh
